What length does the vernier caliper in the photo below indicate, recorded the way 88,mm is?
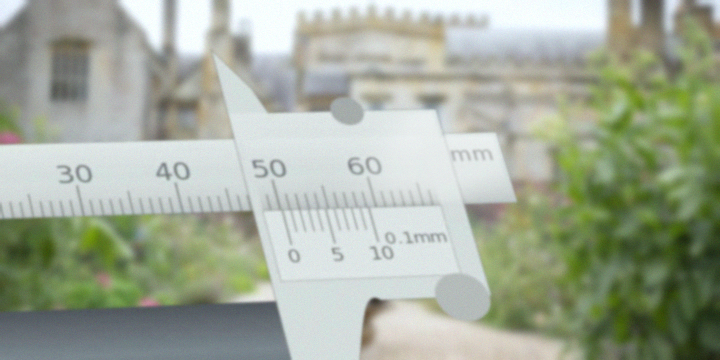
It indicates 50.2,mm
